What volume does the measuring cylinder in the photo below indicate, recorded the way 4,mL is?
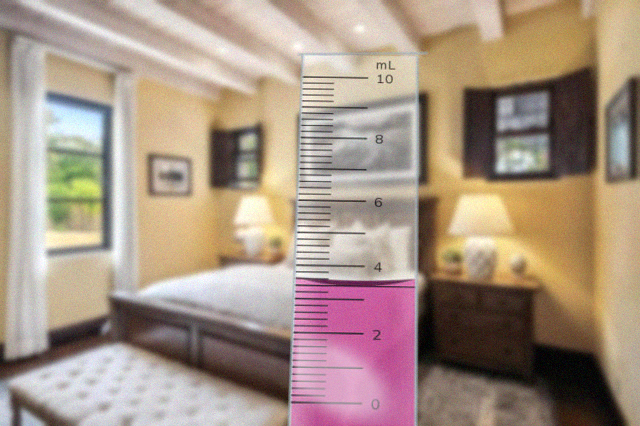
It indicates 3.4,mL
